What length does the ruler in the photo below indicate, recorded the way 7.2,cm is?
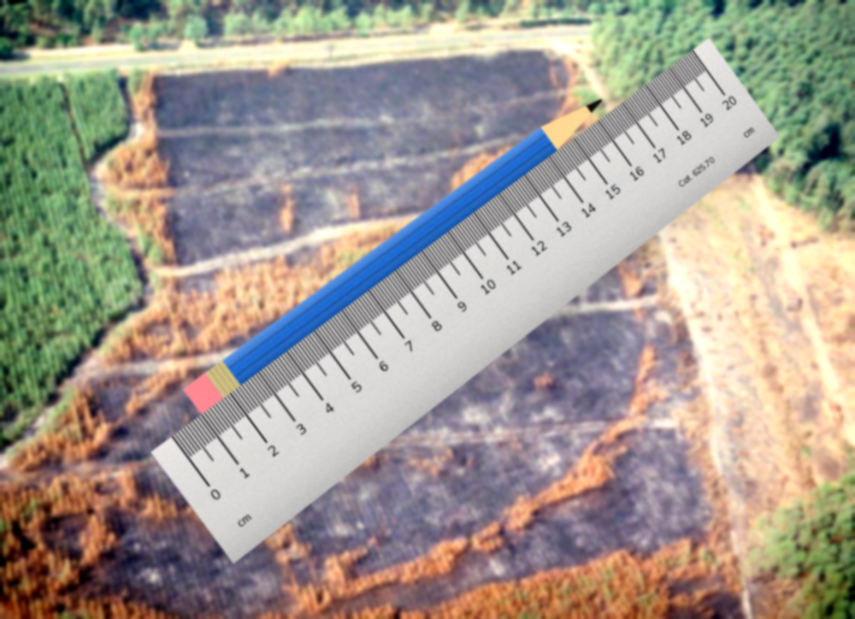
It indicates 15.5,cm
